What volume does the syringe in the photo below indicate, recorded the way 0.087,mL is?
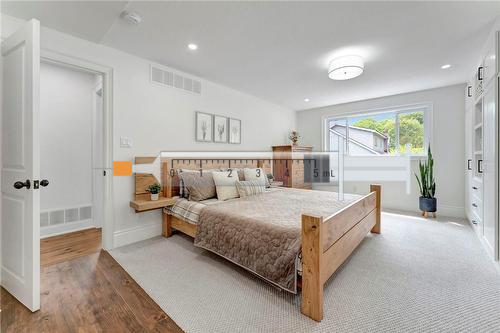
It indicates 4.6,mL
